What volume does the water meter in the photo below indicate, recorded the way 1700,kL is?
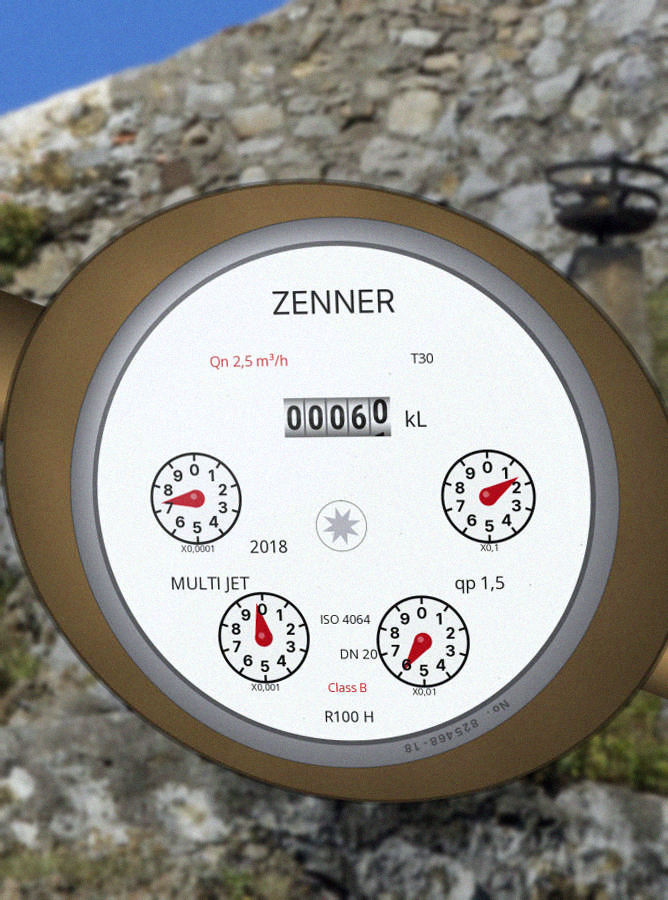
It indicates 60.1597,kL
